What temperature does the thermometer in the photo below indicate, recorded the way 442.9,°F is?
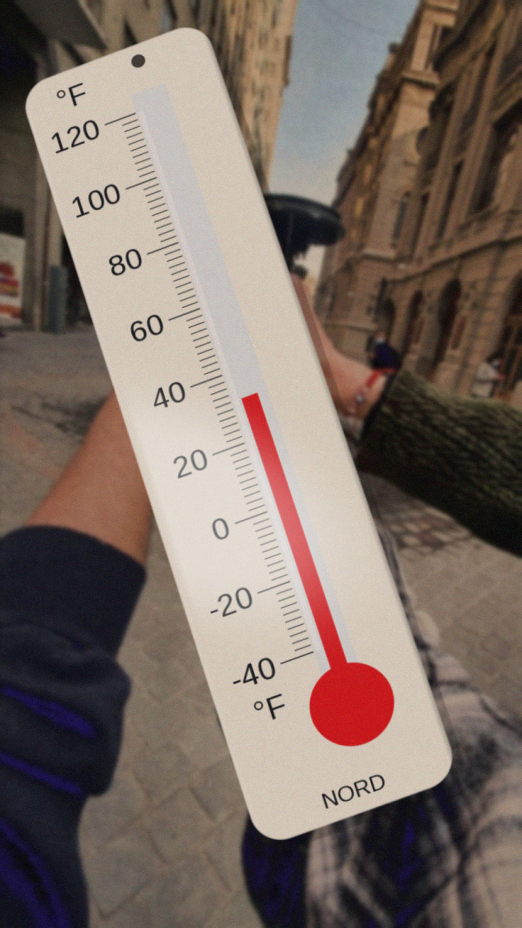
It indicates 32,°F
